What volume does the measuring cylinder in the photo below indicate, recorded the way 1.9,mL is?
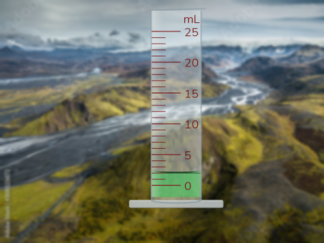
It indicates 2,mL
